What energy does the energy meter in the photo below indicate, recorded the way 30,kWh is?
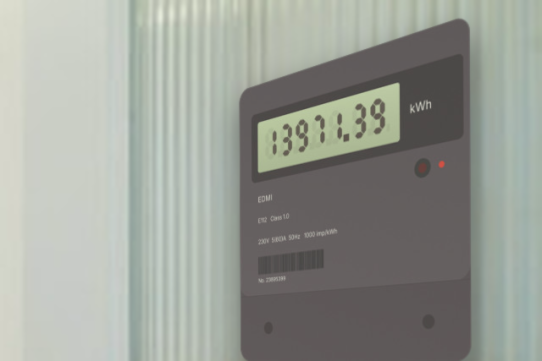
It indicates 13971.39,kWh
